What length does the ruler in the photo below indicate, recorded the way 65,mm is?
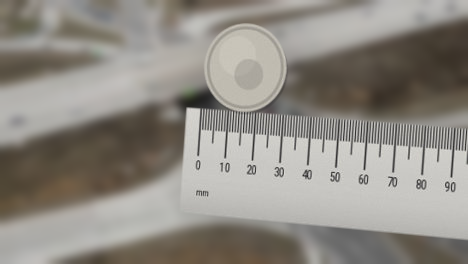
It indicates 30,mm
